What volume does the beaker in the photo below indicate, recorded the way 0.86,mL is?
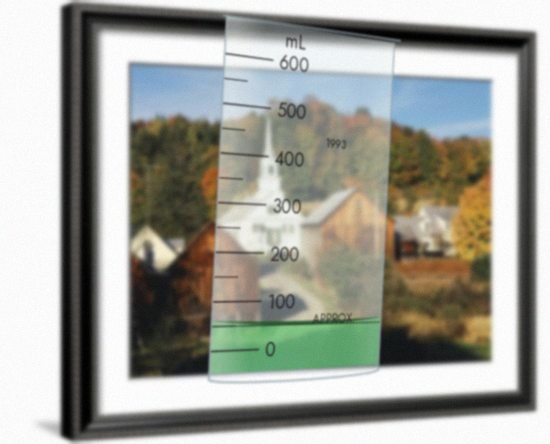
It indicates 50,mL
